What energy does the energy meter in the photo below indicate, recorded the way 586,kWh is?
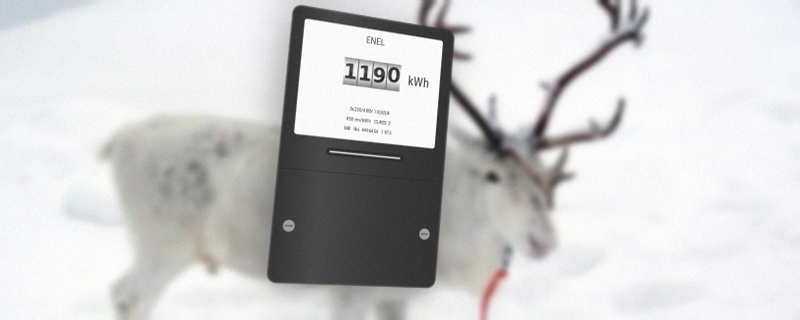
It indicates 1190,kWh
